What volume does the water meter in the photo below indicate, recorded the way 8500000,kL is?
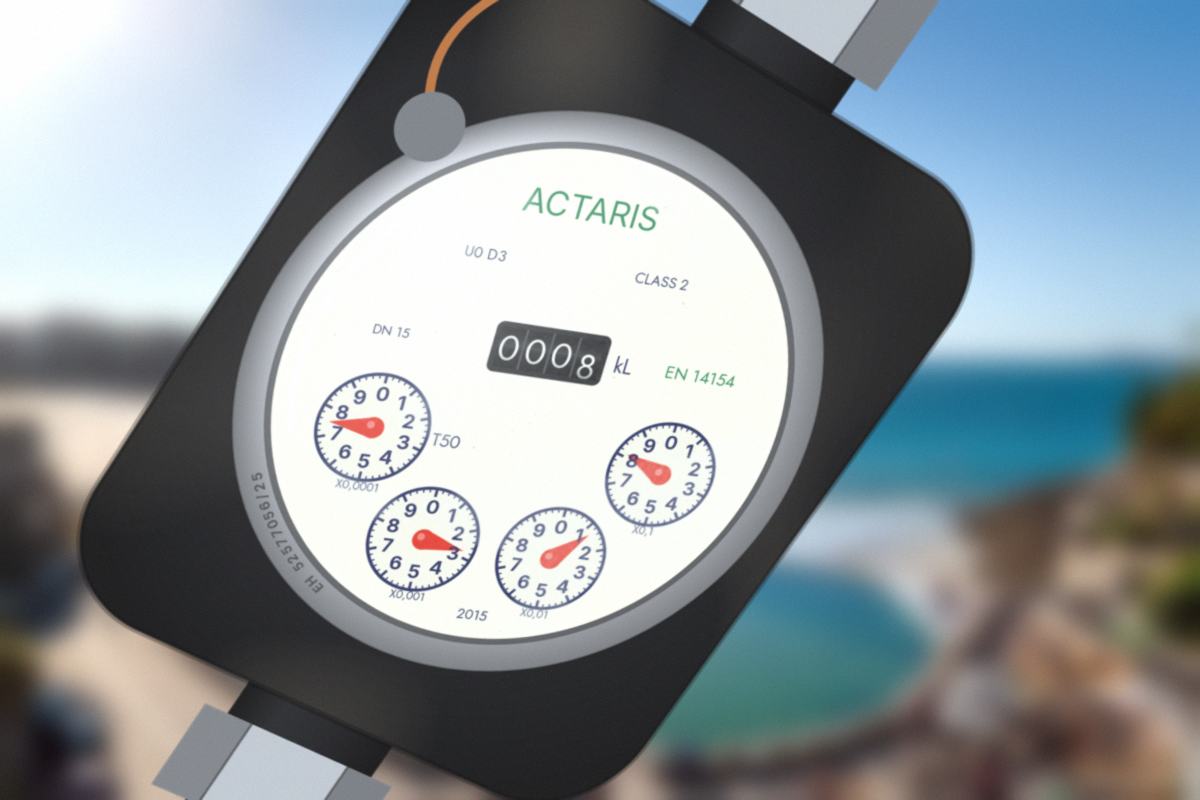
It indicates 7.8127,kL
